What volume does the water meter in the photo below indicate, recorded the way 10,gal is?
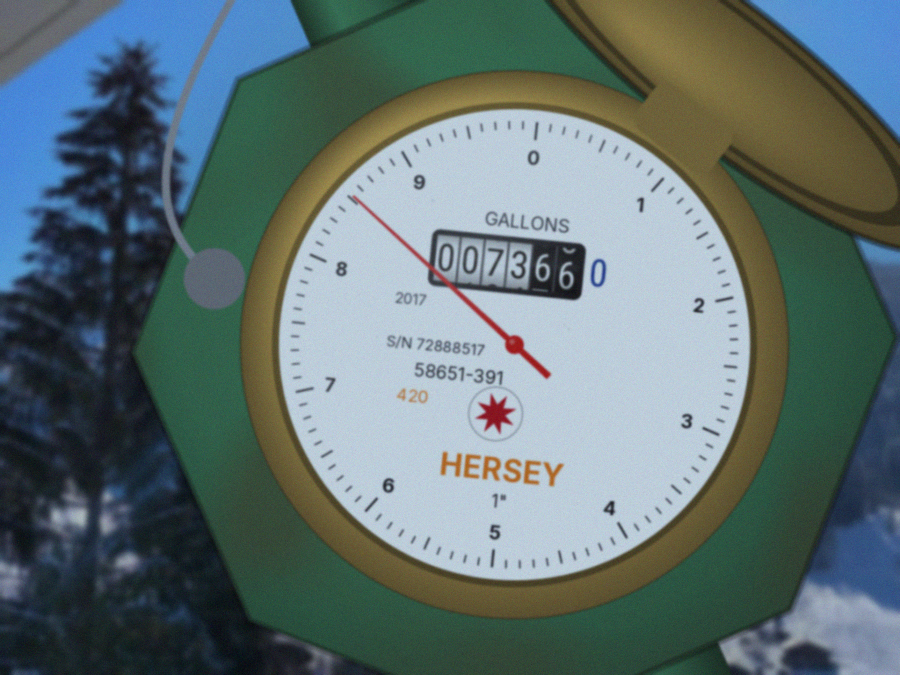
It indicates 73658.5,gal
